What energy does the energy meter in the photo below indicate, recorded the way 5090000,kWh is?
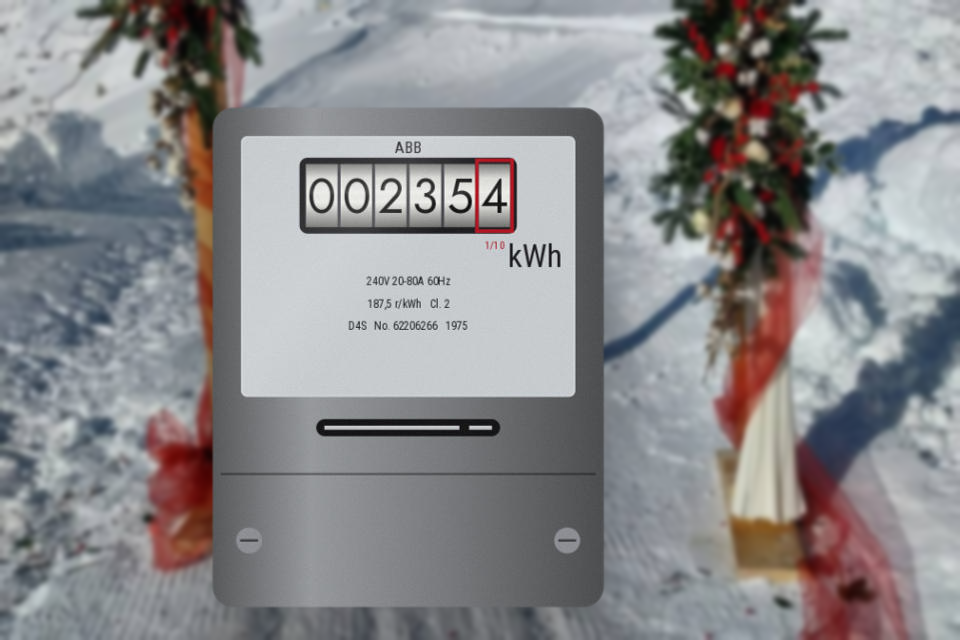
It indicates 235.4,kWh
